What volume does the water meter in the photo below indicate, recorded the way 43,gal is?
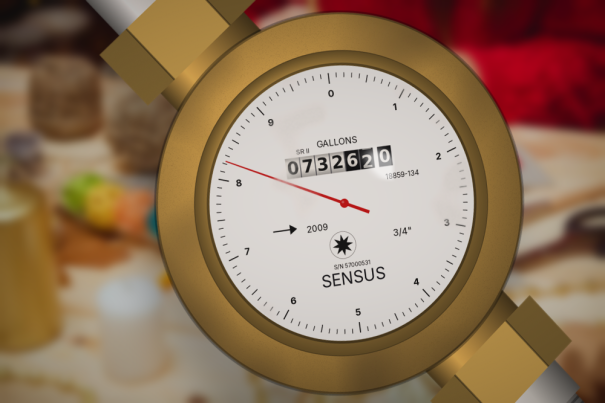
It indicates 732618.2,gal
